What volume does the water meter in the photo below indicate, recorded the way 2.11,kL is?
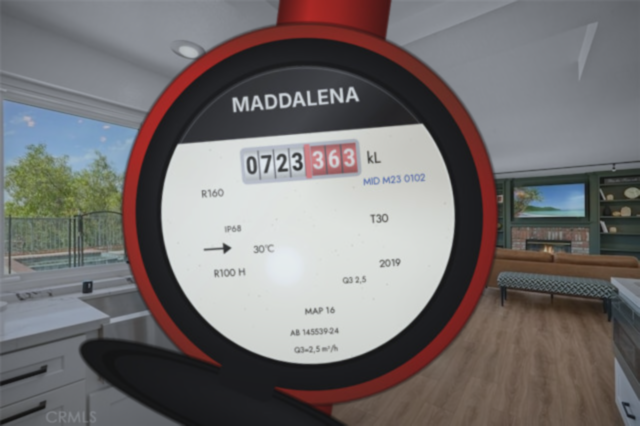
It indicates 723.363,kL
